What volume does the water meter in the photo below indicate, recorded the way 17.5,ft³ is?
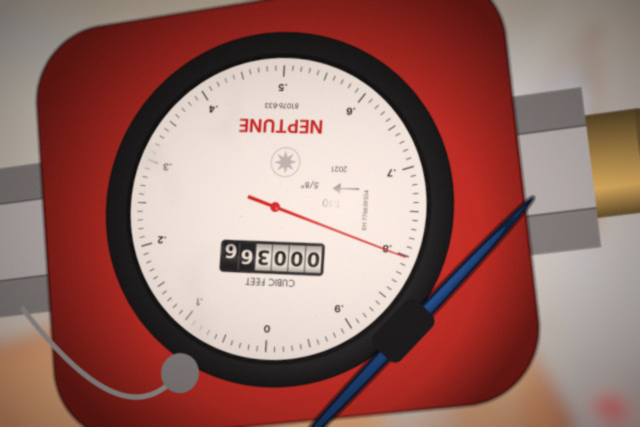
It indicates 365.80,ft³
